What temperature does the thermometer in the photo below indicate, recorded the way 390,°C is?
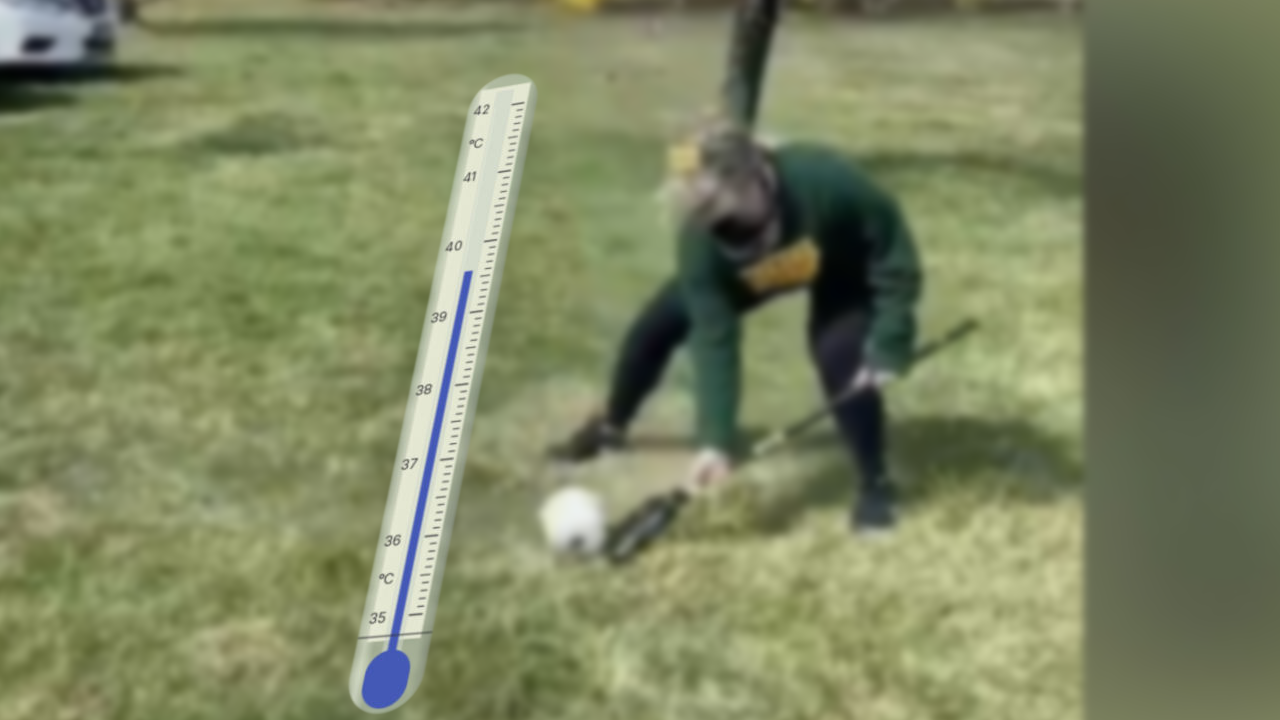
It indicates 39.6,°C
